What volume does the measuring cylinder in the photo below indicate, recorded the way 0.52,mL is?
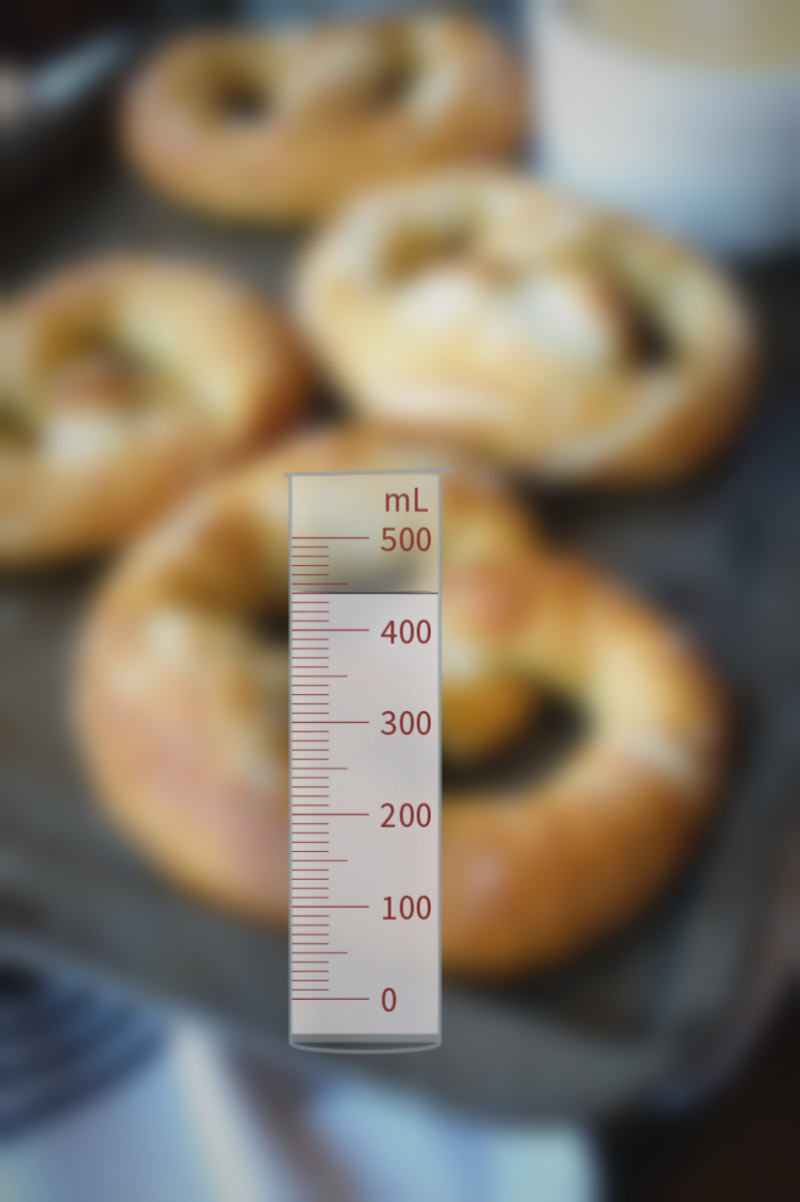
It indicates 440,mL
